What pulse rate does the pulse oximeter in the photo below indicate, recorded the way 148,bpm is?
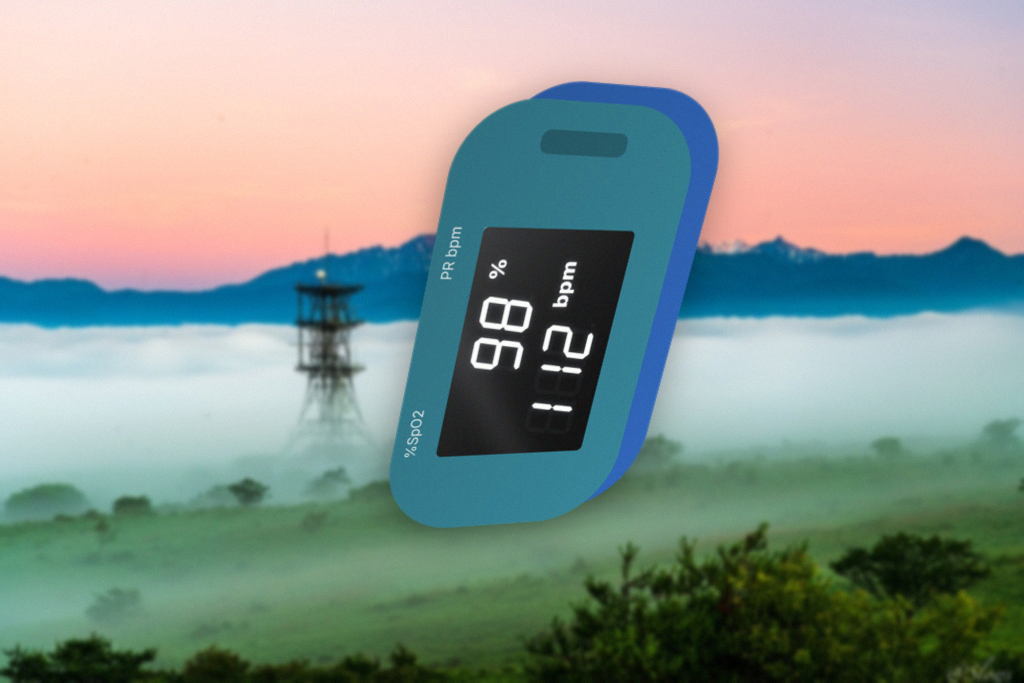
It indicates 112,bpm
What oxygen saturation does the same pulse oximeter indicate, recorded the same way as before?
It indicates 98,%
